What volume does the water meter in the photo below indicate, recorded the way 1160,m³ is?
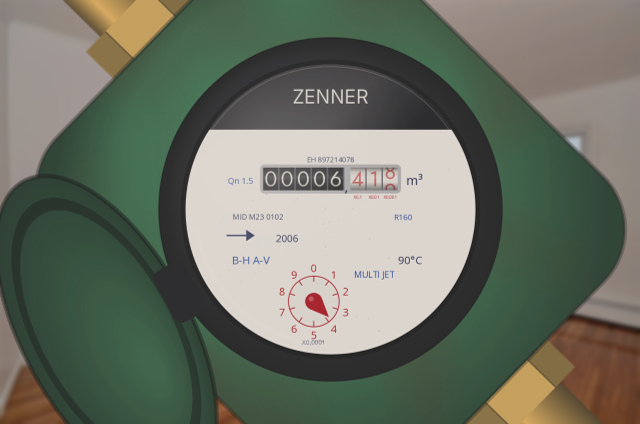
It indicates 6.4183,m³
